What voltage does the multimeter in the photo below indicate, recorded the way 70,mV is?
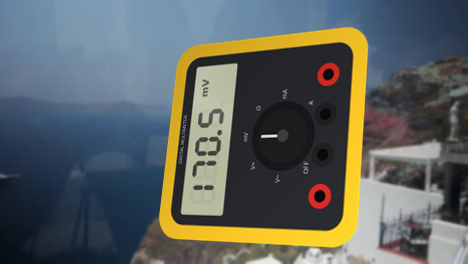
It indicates 170.5,mV
